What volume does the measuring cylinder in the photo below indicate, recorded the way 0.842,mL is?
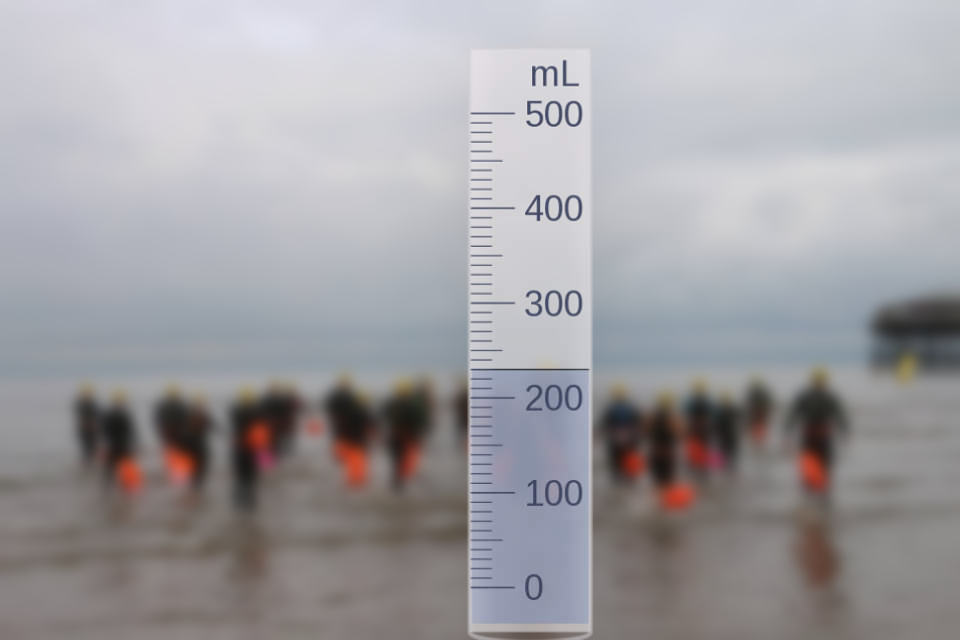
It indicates 230,mL
